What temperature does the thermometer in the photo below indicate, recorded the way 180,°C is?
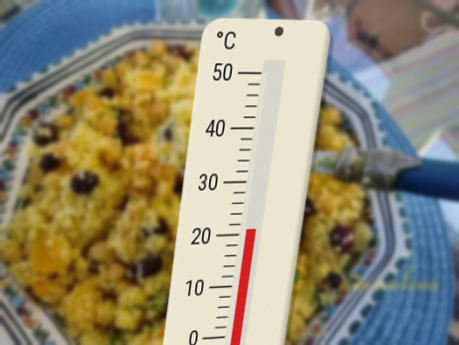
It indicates 21,°C
